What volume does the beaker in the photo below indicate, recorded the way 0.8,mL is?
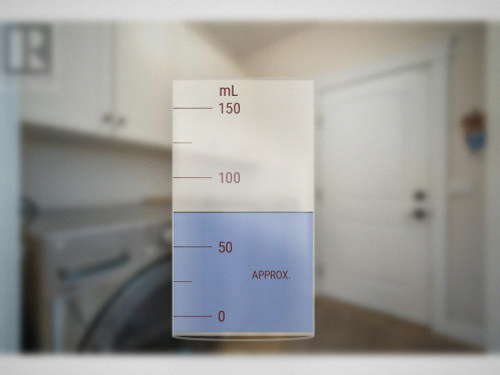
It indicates 75,mL
